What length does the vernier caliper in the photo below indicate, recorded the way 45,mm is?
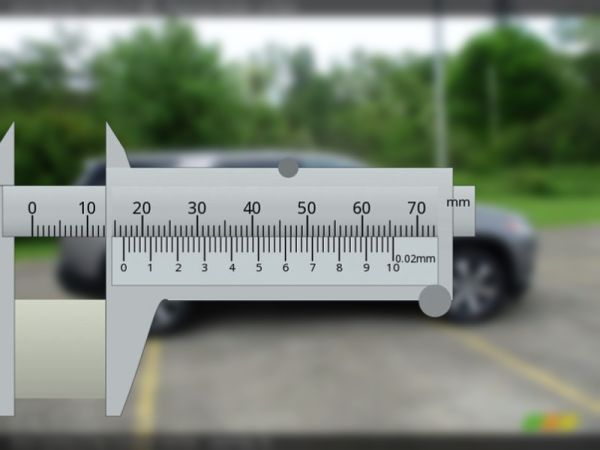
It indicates 16.6,mm
